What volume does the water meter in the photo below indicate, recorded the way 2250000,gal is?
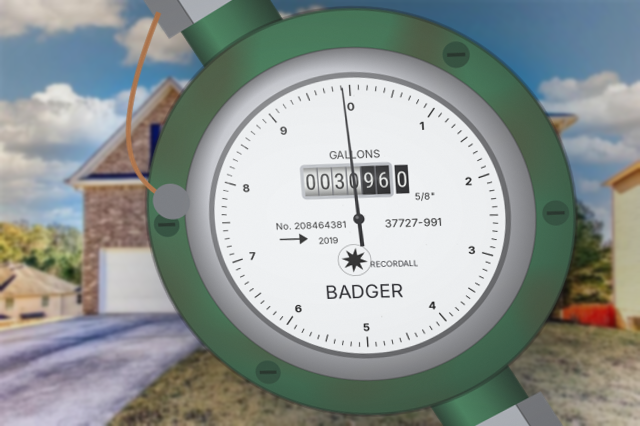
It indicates 30959.9,gal
